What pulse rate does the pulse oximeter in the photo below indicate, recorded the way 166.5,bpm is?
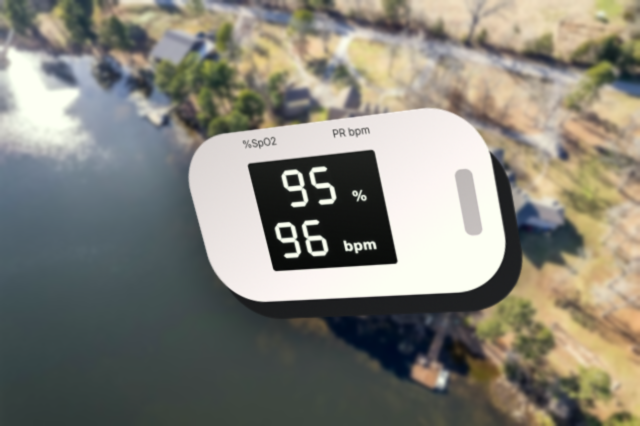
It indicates 96,bpm
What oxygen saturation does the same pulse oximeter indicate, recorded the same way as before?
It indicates 95,%
